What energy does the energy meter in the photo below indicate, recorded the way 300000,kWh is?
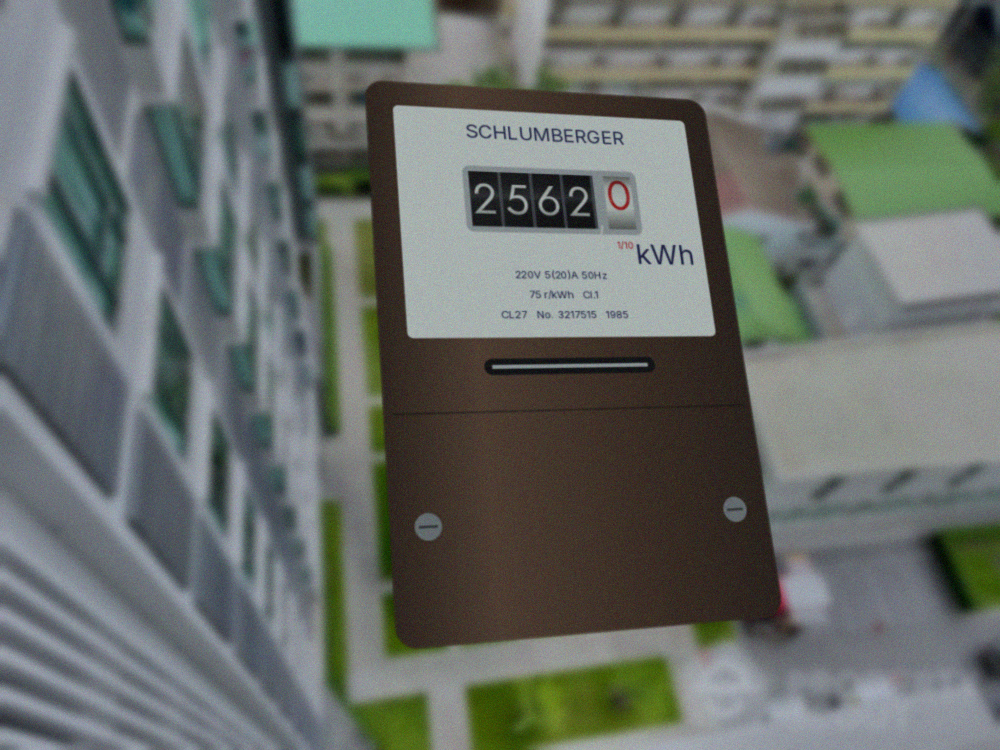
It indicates 2562.0,kWh
